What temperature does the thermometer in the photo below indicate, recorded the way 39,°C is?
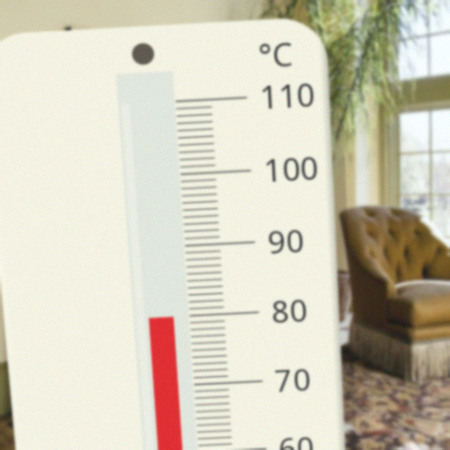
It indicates 80,°C
